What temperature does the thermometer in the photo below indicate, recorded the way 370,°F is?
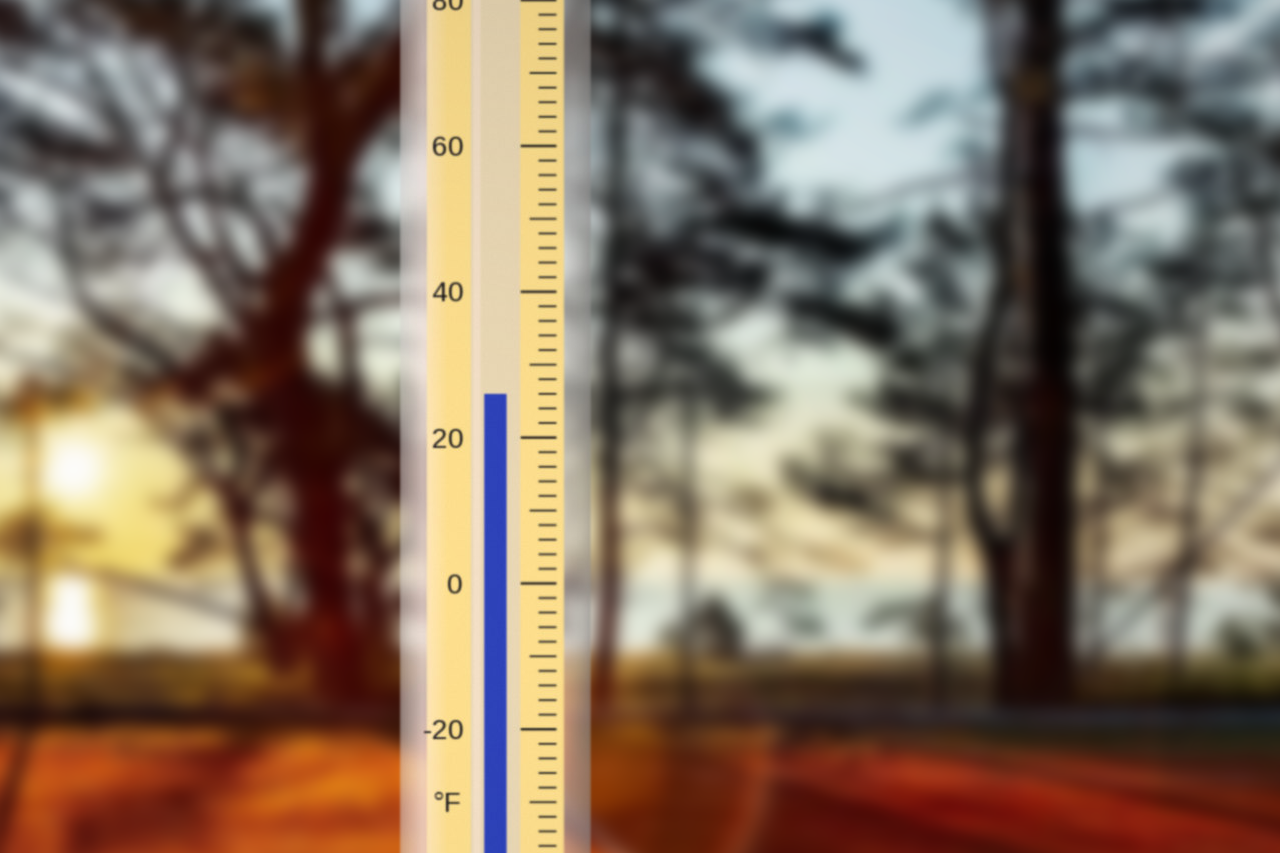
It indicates 26,°F
